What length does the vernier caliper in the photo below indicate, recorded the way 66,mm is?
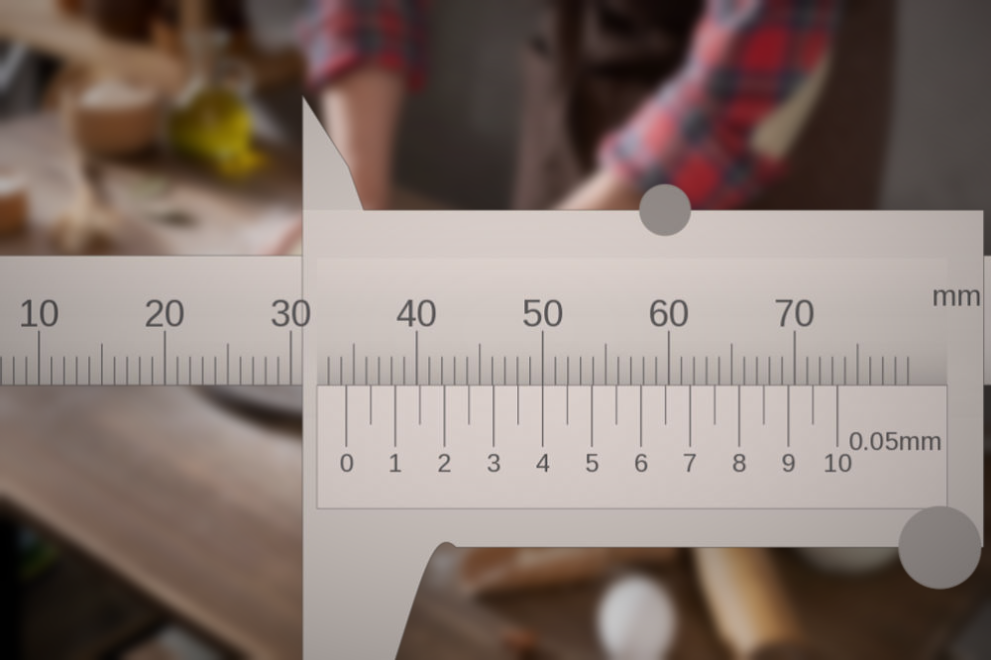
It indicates 34.4,mm
